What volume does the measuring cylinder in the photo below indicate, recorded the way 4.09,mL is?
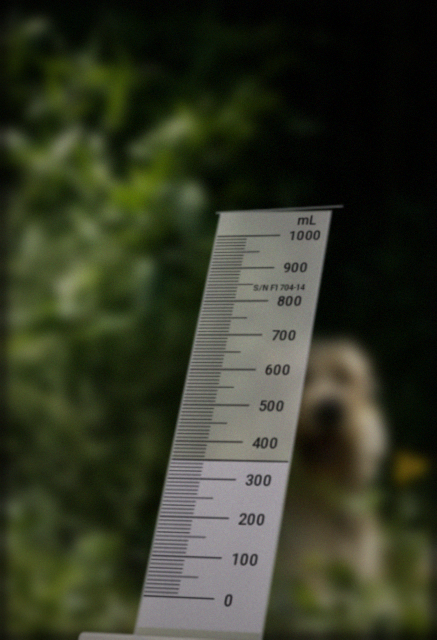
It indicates 350,mL
